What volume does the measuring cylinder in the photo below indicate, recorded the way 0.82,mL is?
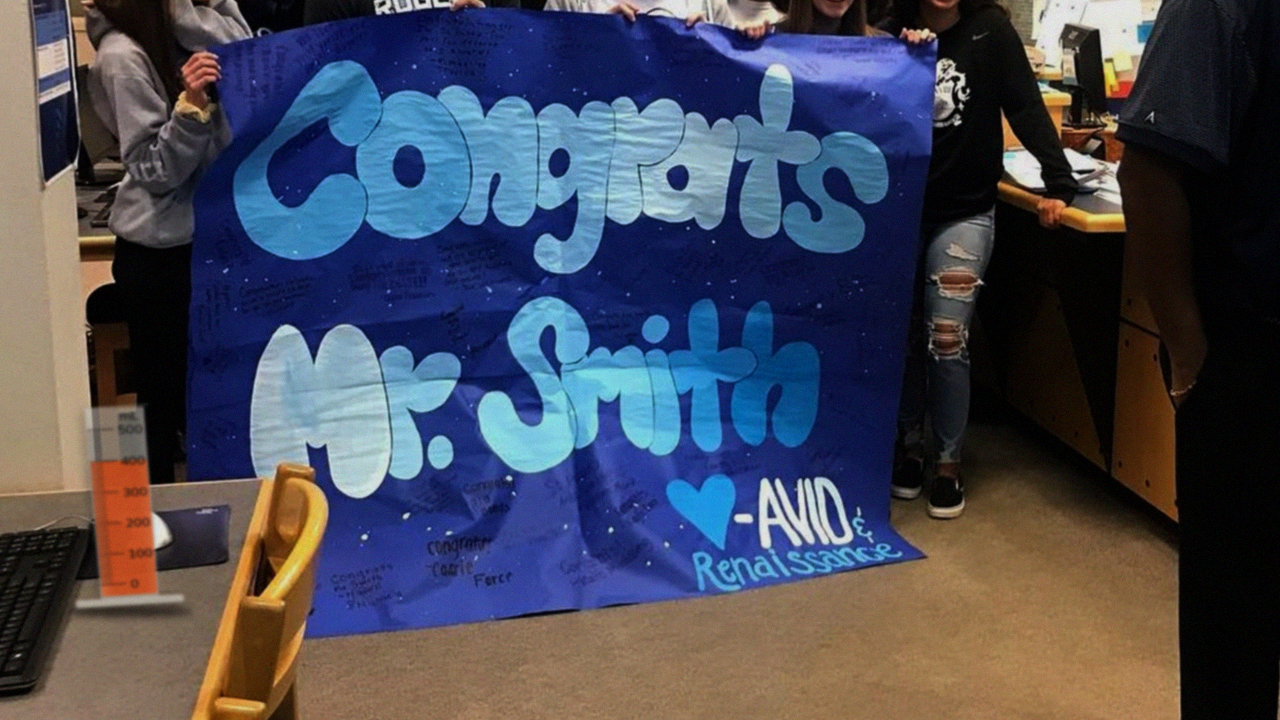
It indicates 400,mL
